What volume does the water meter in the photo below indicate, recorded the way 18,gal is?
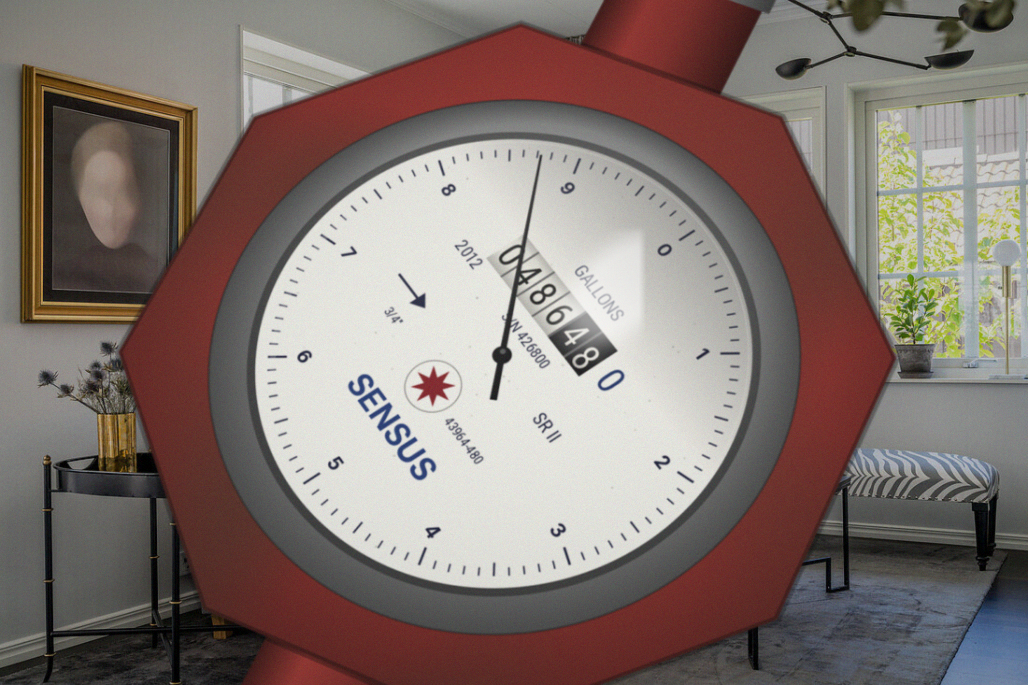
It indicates 486478.7,gal
